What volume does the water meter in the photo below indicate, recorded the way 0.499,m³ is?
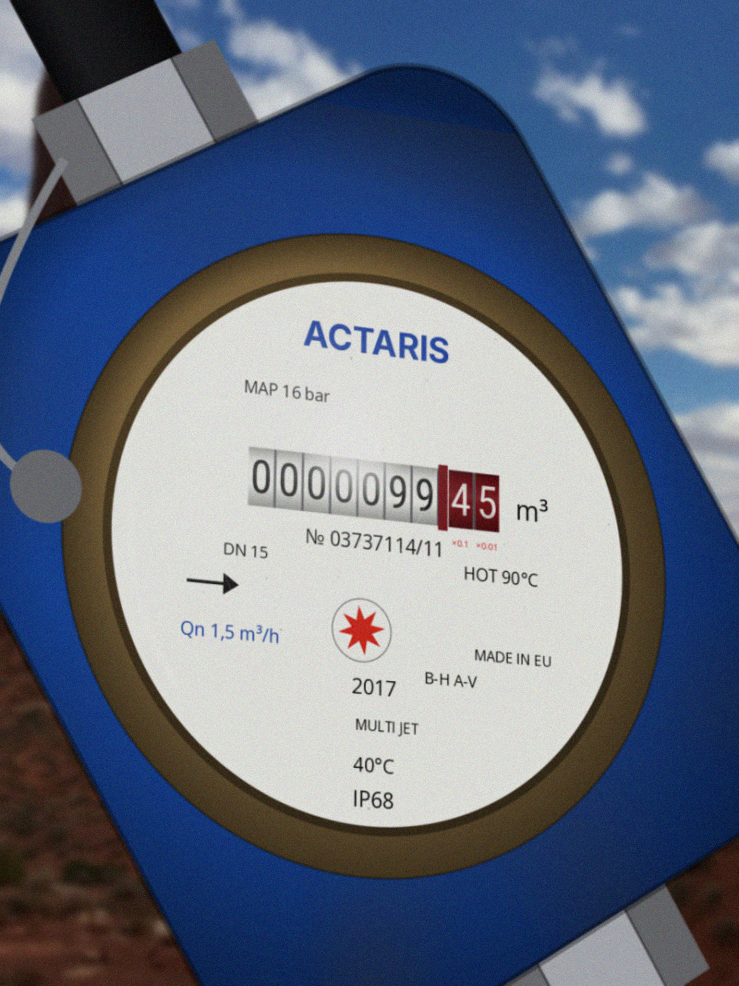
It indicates 99.45,m³
